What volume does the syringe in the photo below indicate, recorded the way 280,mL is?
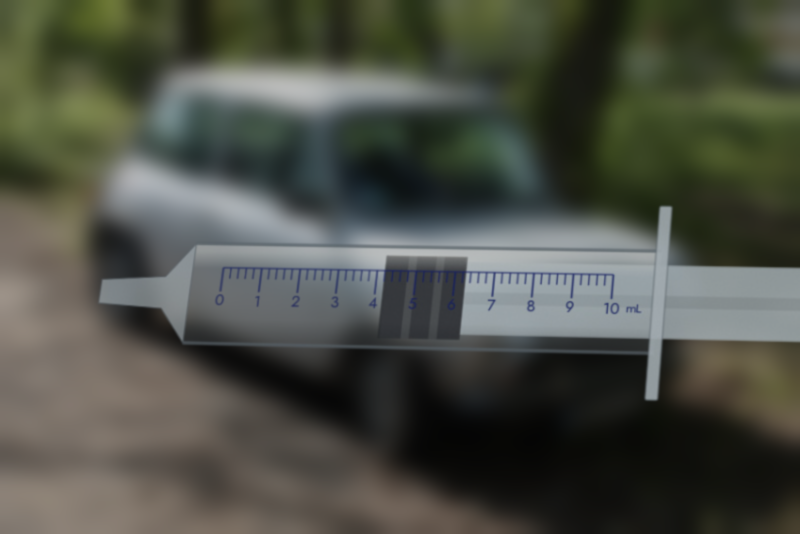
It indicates 4.2,mL
